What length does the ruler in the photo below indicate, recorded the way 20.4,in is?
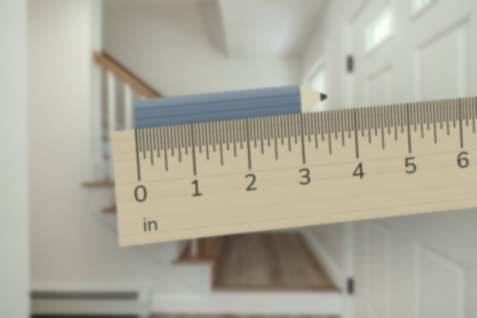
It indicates 3.5,in
